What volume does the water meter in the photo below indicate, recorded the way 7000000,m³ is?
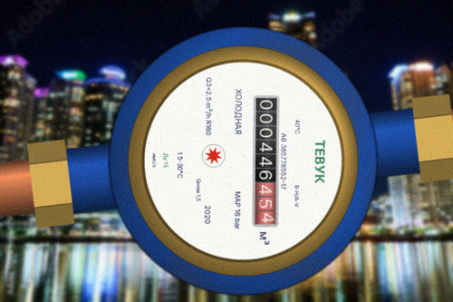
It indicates 446.454,m³
